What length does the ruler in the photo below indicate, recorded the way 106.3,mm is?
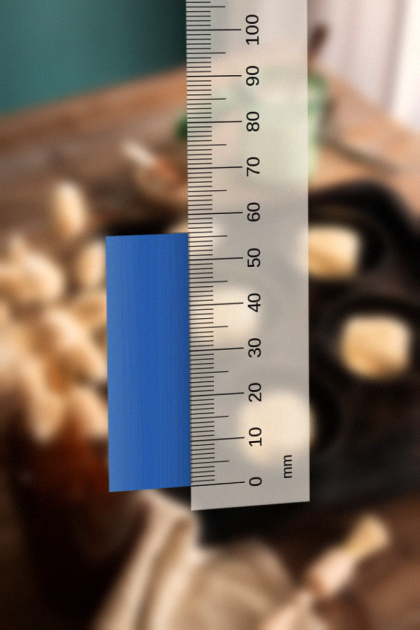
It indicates 56,mm
